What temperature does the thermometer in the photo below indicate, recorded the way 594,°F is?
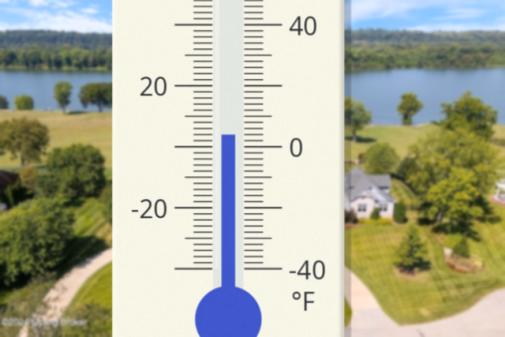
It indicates 4,°F
